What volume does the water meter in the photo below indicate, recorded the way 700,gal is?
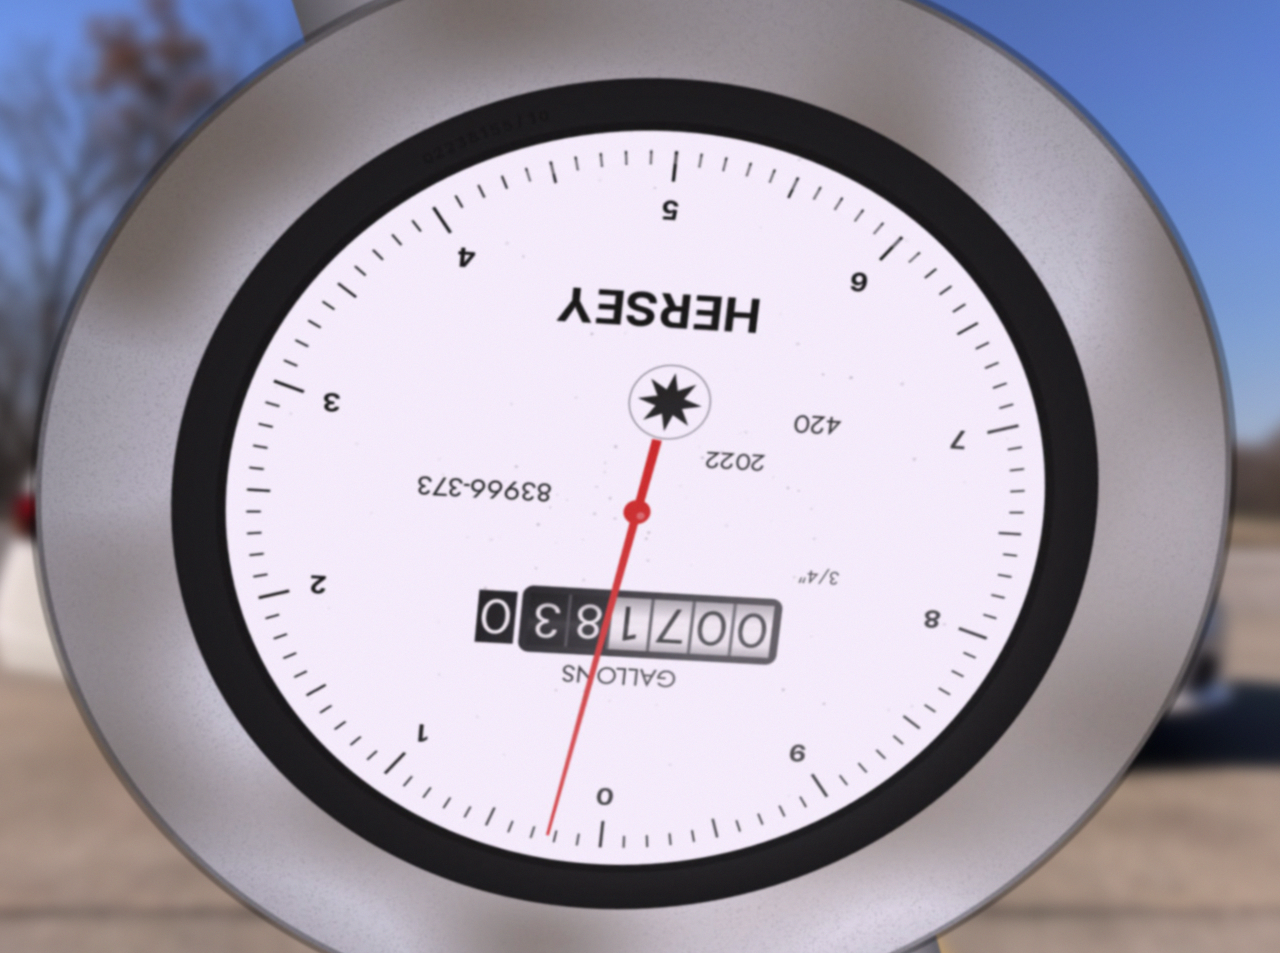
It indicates 71830.2,gal
